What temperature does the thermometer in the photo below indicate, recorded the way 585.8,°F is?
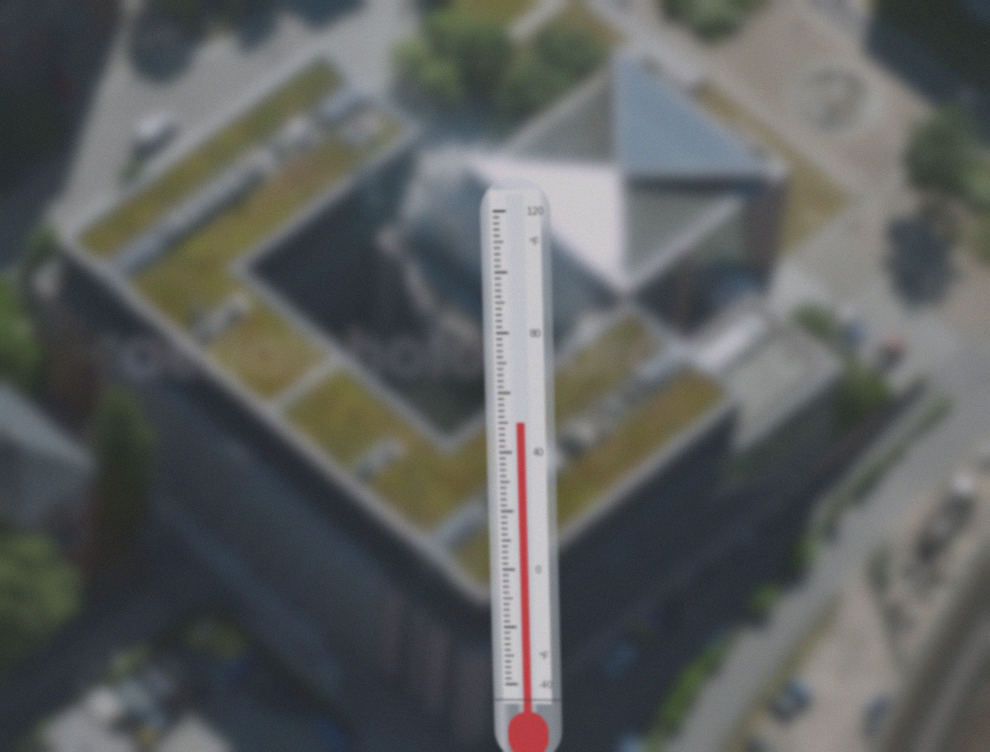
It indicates 50,°F
